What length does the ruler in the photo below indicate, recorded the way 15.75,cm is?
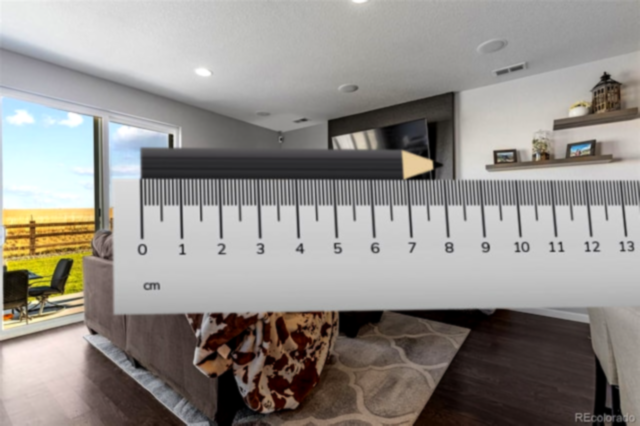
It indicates 8,cm
